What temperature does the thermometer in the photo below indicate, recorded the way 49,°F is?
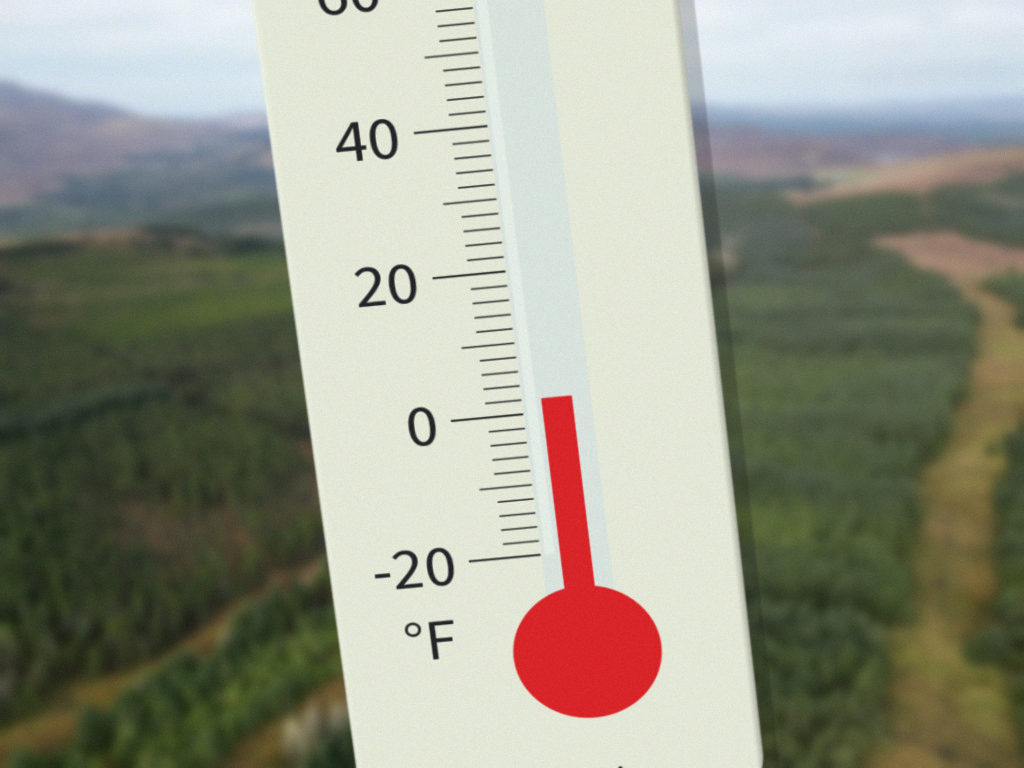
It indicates 2,°F
